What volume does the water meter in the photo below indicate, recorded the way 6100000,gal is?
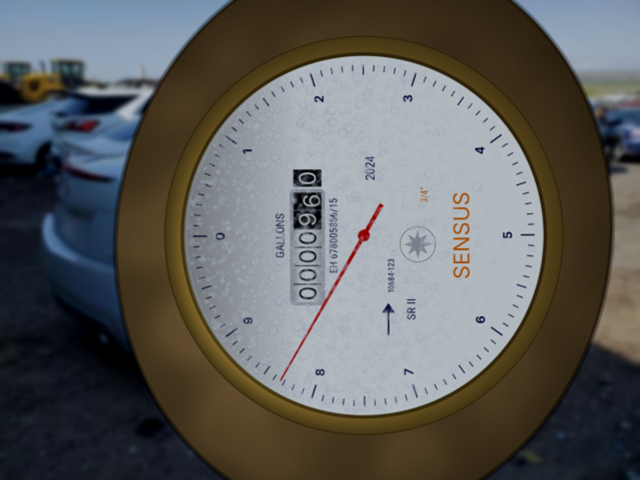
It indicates 958.3,gal
